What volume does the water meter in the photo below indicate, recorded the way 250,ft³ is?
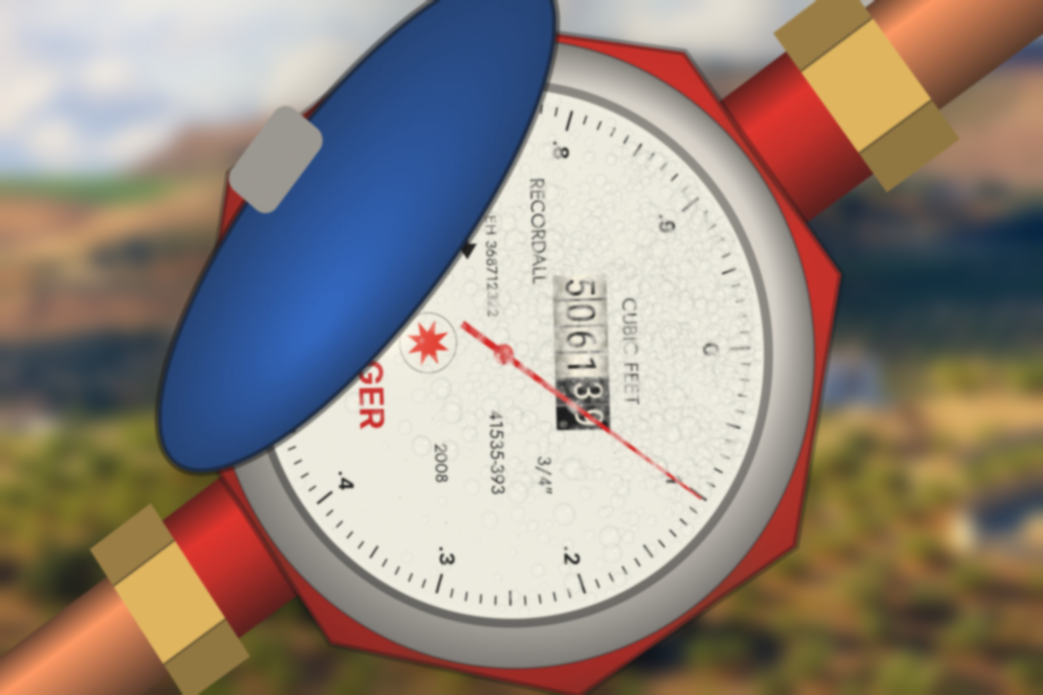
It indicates 506139.10,ft³
